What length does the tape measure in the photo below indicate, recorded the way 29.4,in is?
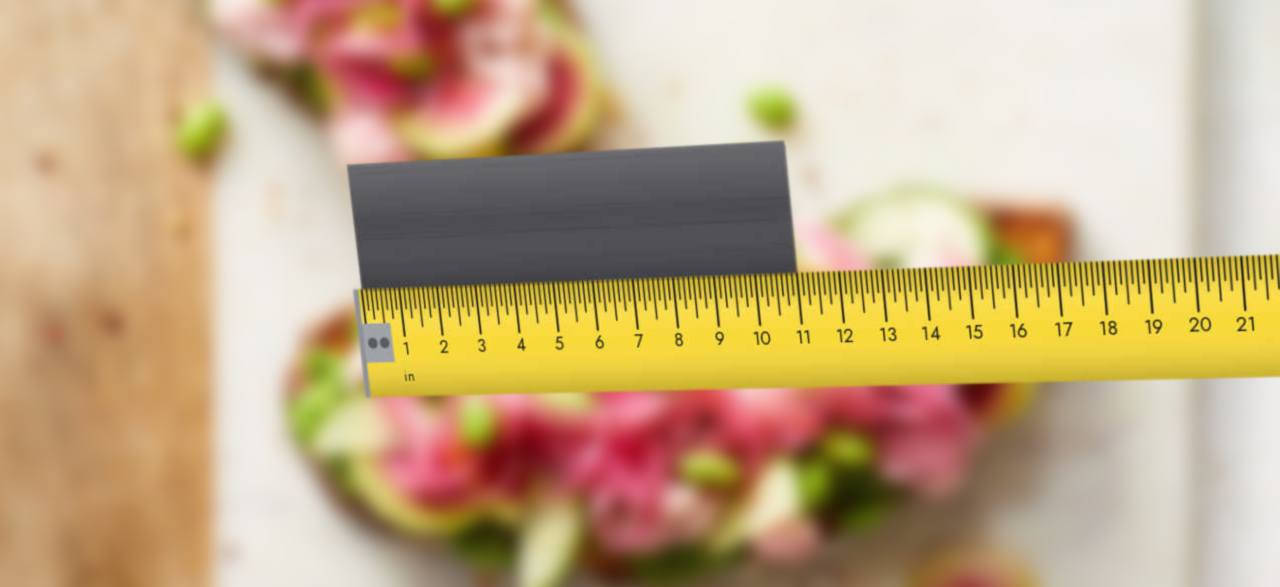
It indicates 11,in
